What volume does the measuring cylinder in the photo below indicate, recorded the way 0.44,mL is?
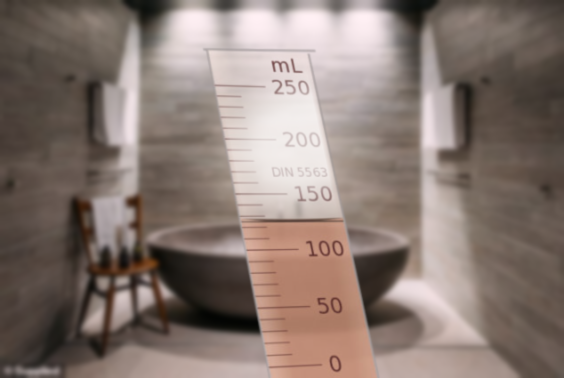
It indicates 125,mL
